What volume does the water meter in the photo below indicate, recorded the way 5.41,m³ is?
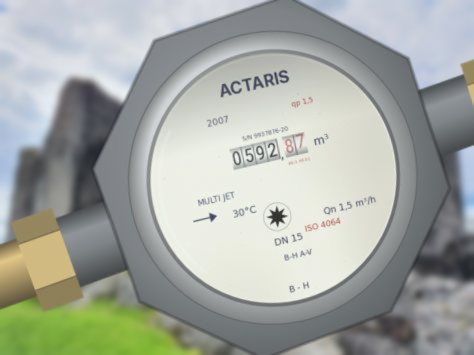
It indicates 592.87,m³
